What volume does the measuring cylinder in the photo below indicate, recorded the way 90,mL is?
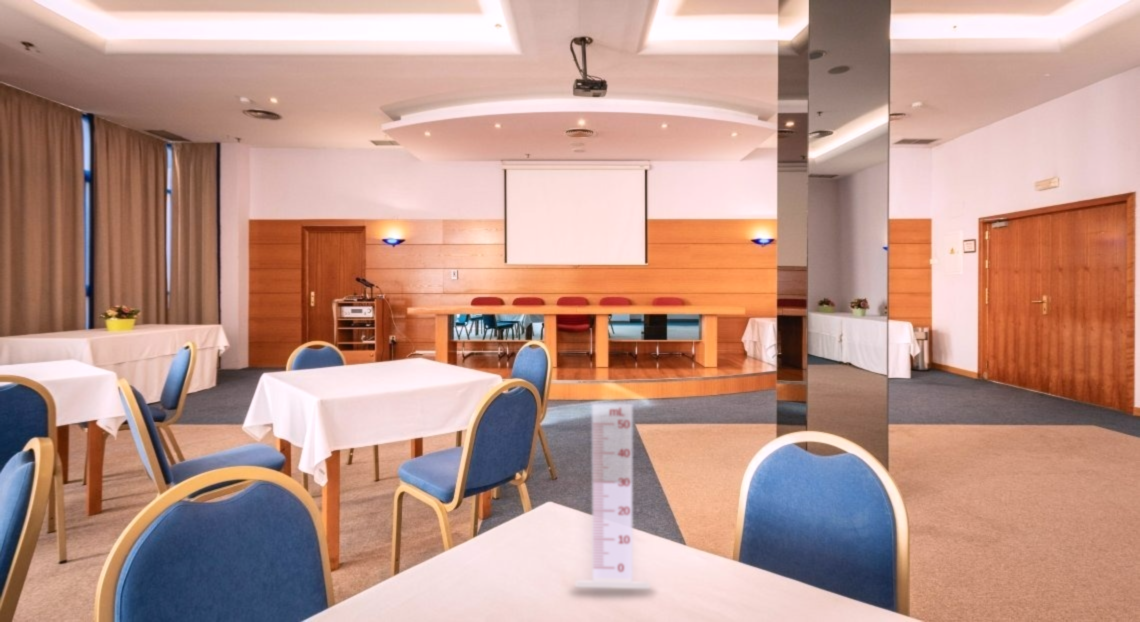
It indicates 30,mL
